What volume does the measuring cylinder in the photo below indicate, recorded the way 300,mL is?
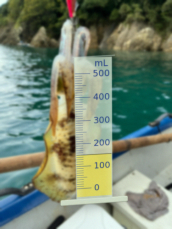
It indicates 150,mL
